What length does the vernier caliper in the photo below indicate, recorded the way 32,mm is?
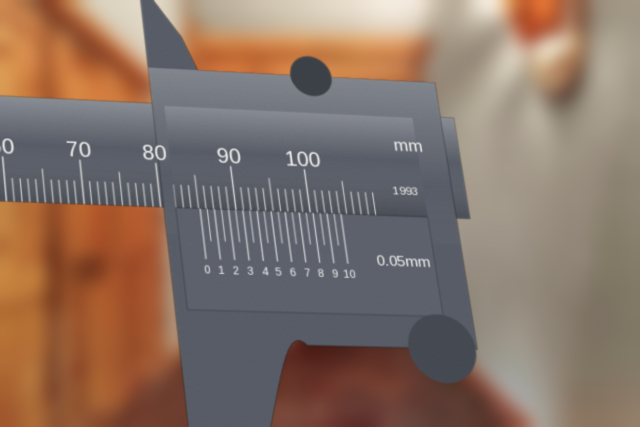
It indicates 85.2,mm
